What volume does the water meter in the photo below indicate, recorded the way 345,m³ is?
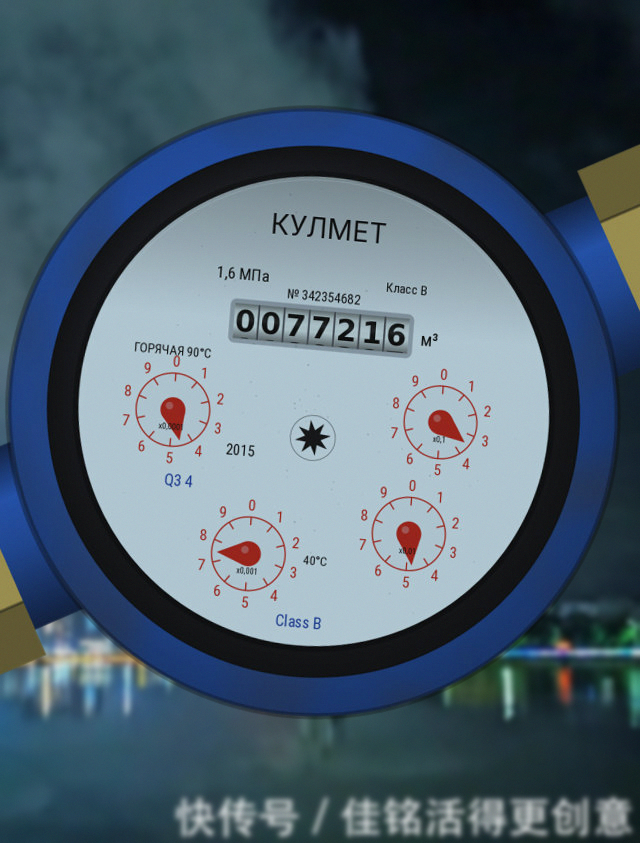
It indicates 77216.3474,m³
